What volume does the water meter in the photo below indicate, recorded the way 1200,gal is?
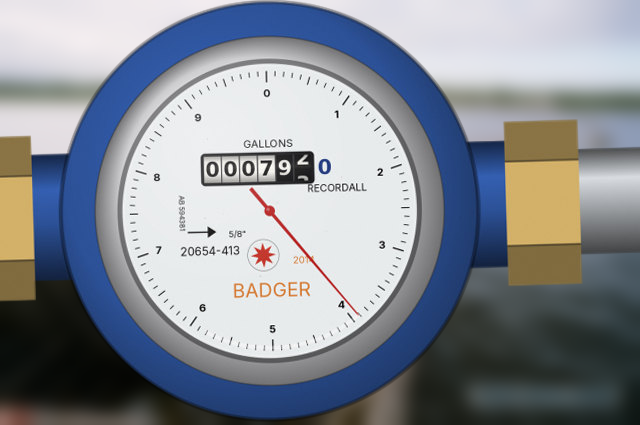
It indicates 7923.9,gal
